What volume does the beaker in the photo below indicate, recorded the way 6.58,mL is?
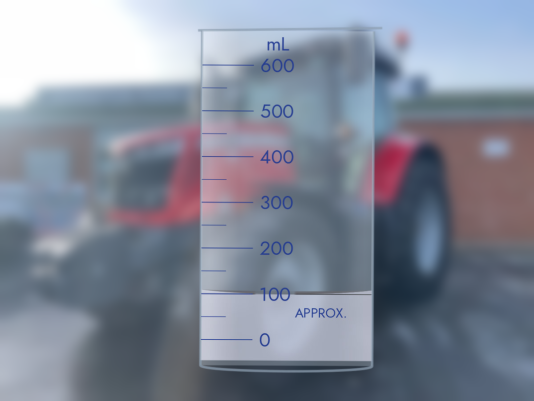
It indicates 100,mL
